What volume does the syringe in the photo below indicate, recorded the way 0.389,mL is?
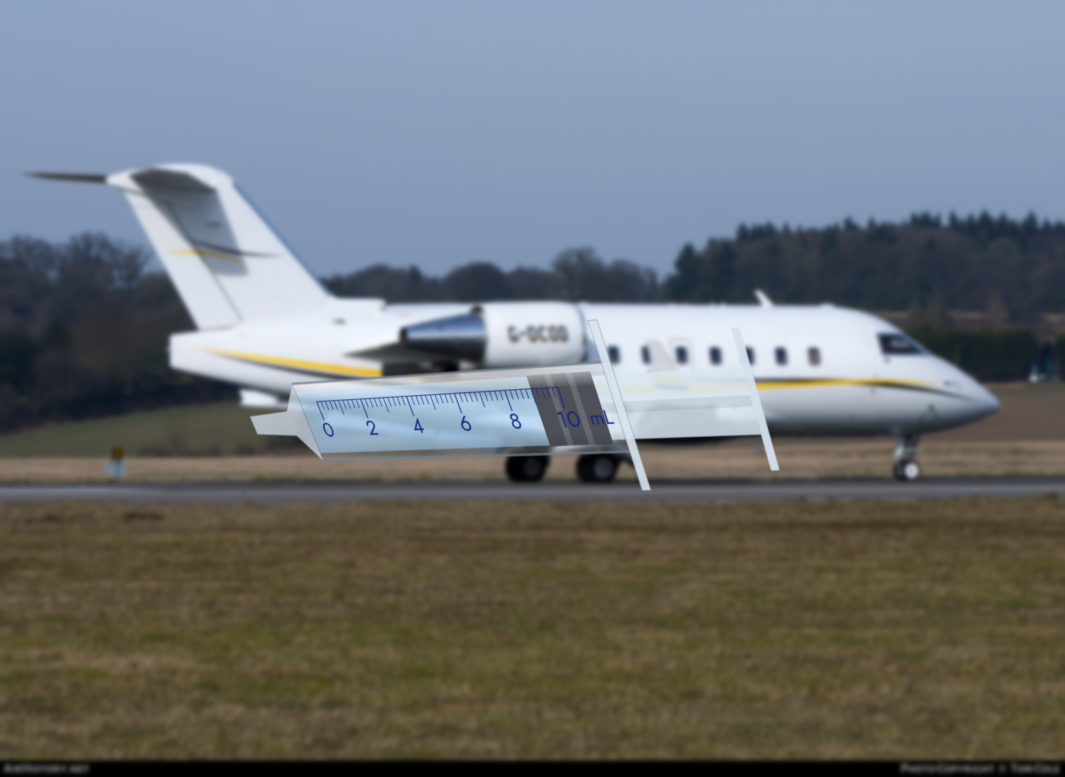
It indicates 9,mL
